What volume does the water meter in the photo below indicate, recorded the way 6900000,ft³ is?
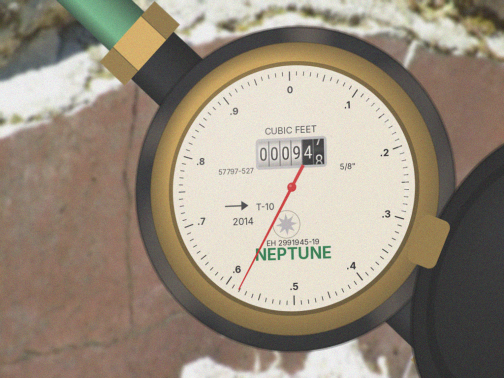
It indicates 947.58,ft³
